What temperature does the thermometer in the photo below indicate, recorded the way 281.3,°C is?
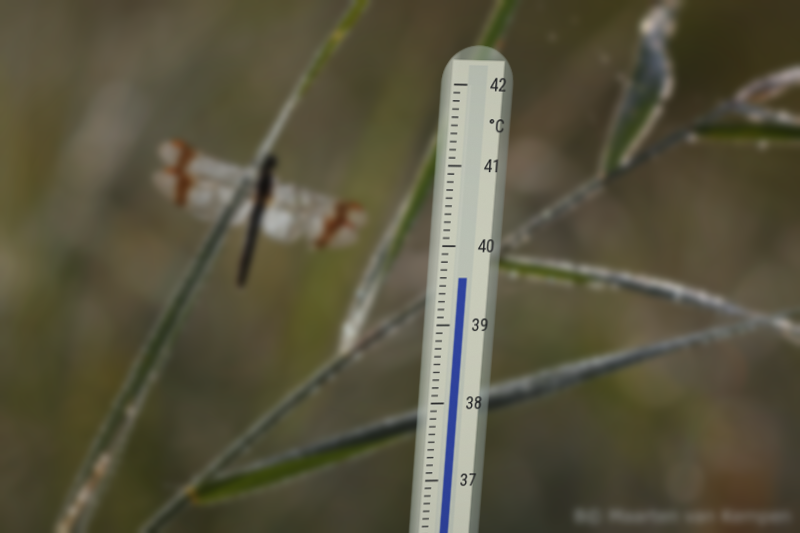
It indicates 39.6,°C
